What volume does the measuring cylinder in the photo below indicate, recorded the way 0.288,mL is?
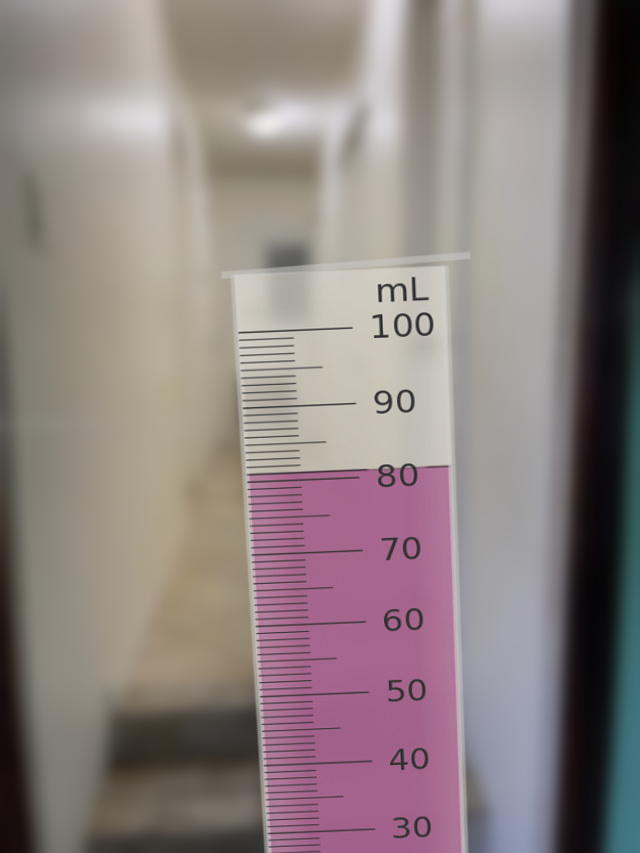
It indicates 81,mL
